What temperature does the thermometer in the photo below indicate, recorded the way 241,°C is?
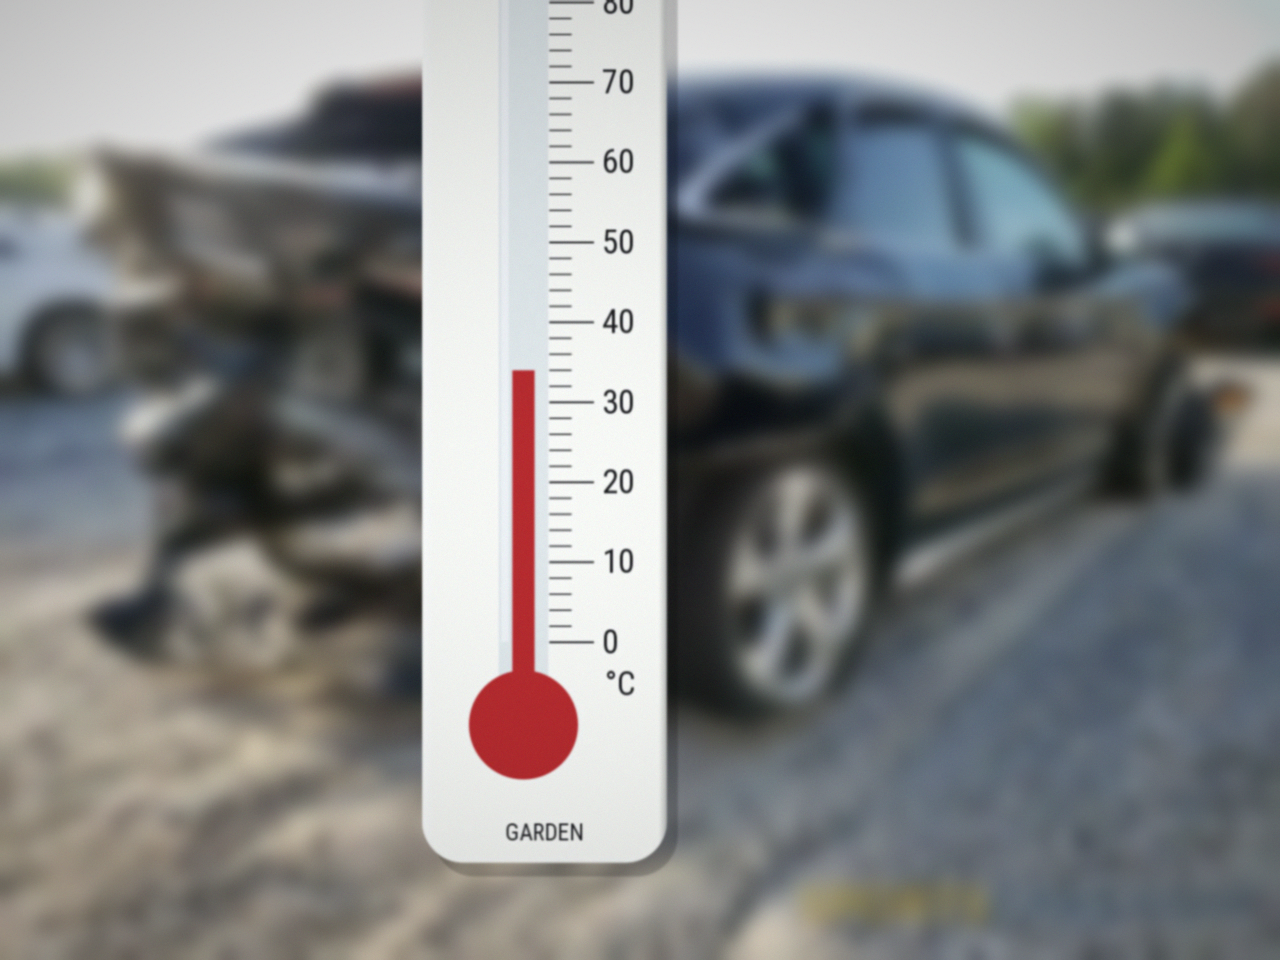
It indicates 34,°C
